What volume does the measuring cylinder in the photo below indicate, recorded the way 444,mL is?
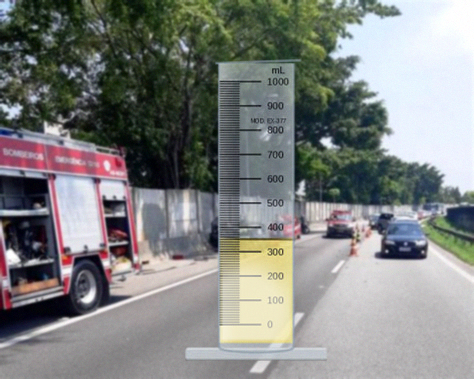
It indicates 350,mL
